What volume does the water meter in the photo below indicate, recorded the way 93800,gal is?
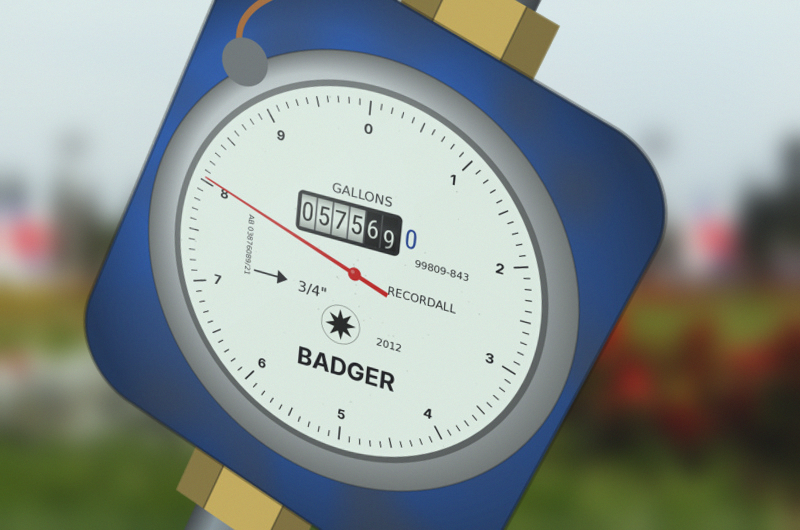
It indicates 575688.0,gal
